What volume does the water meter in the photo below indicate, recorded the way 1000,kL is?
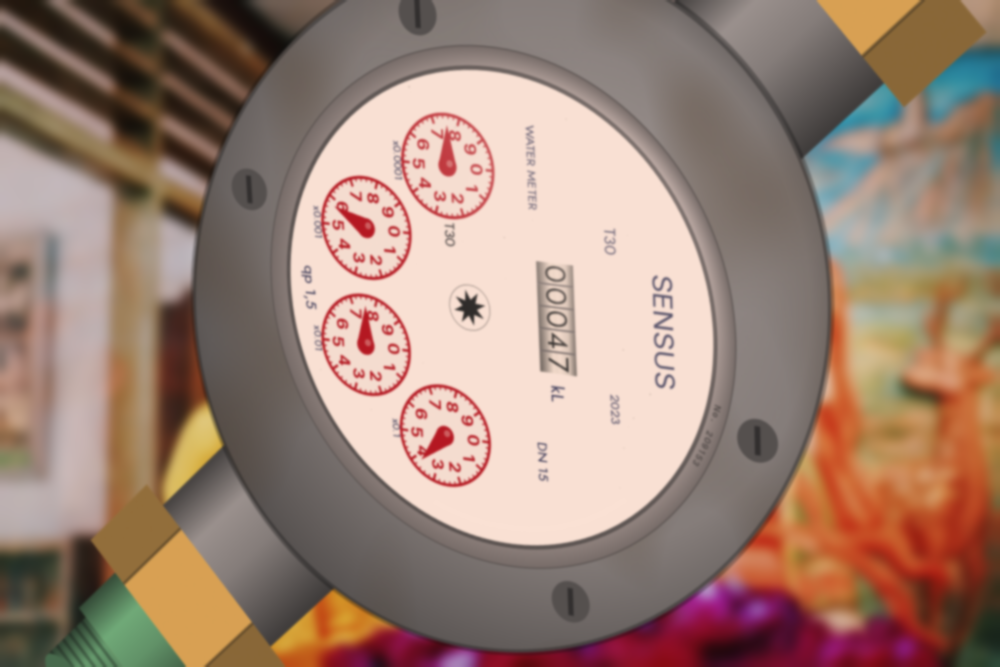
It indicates 47.3757,kL
